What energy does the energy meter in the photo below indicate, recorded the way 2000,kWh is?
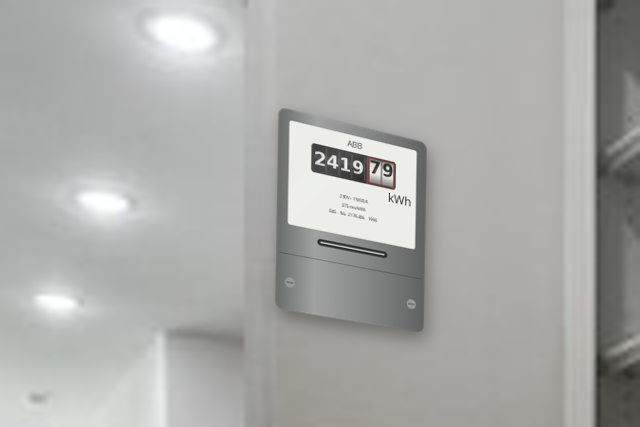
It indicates 2419.79,kWh
